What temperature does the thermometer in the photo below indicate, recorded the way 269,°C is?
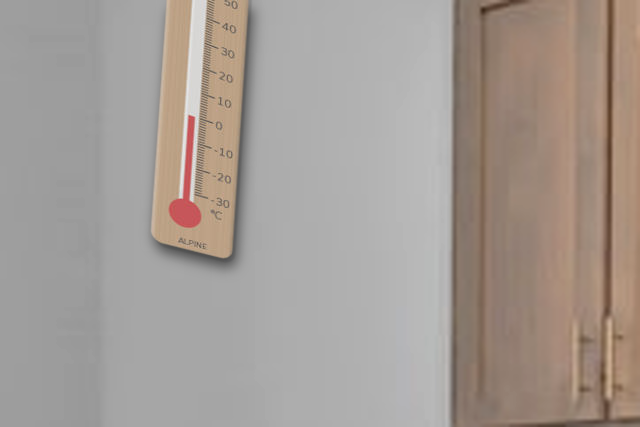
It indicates 0,°C
